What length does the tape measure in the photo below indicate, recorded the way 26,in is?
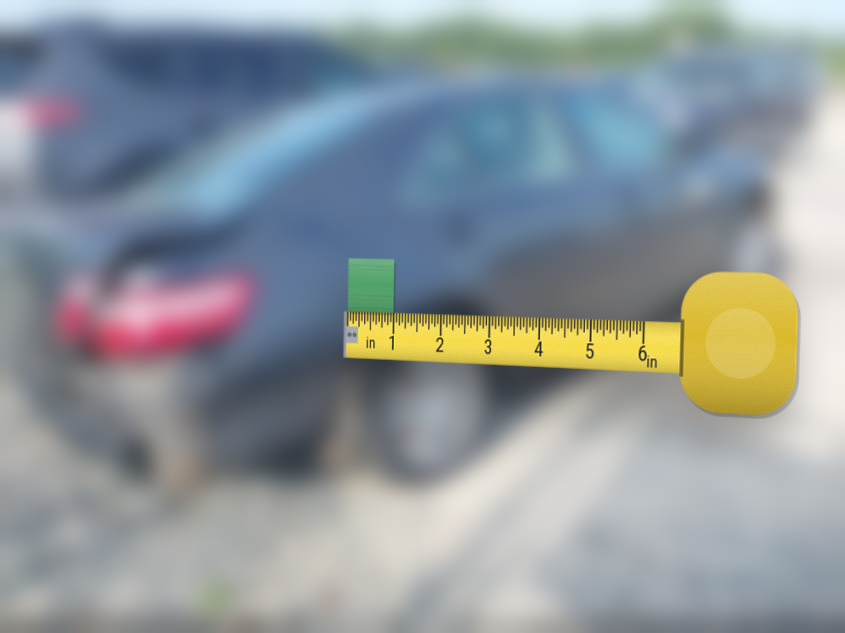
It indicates 1,in
